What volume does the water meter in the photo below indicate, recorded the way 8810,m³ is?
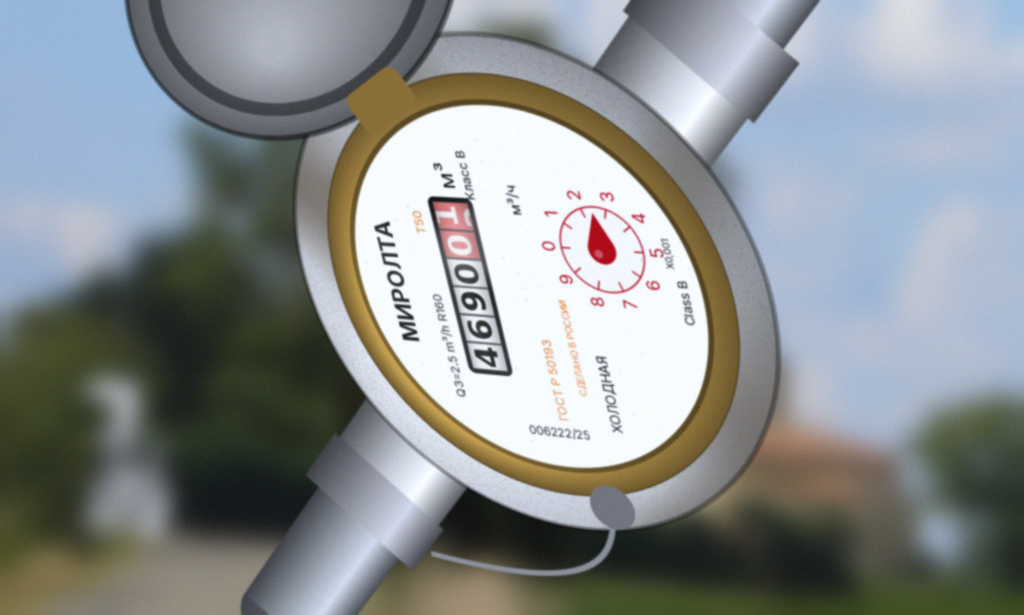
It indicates 4690.012,m³
